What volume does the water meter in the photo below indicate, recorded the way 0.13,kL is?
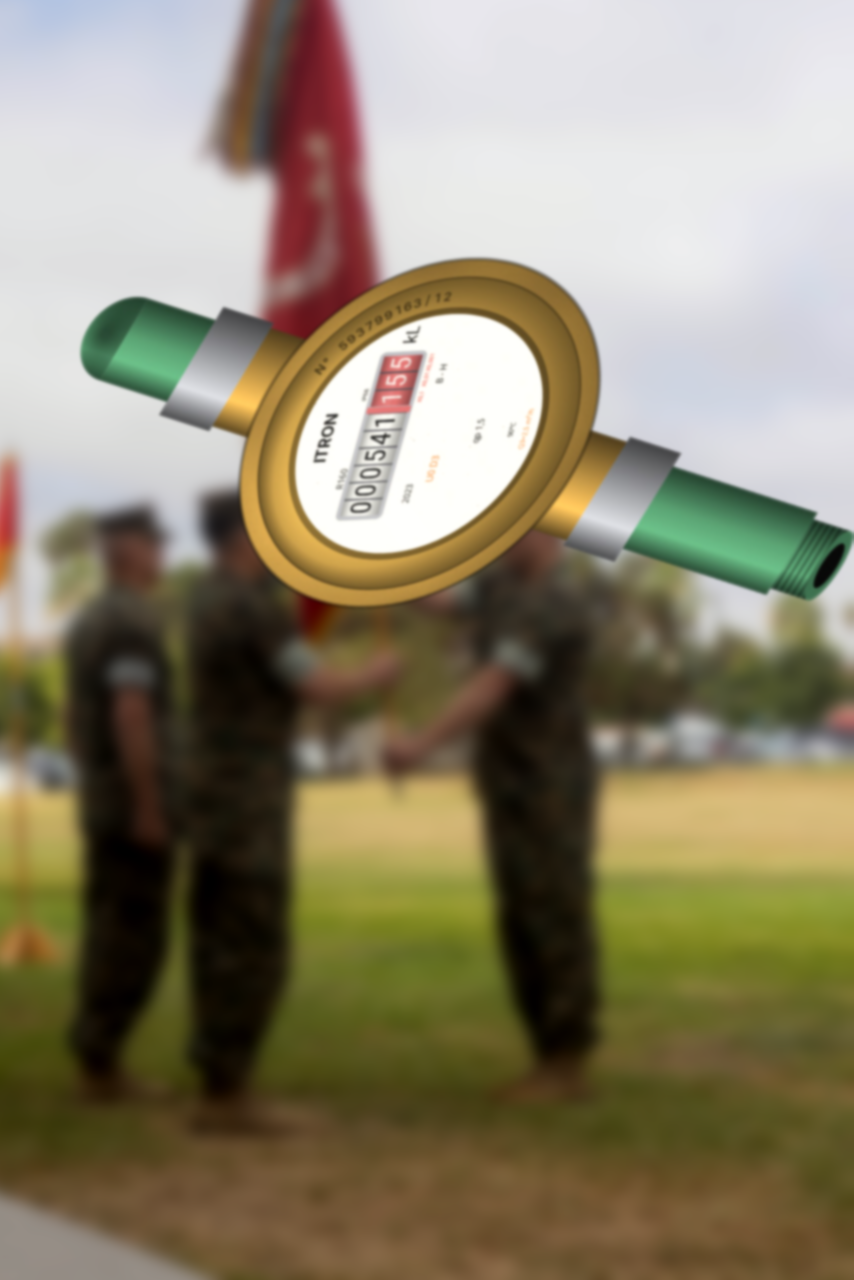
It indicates 541.155,kL
